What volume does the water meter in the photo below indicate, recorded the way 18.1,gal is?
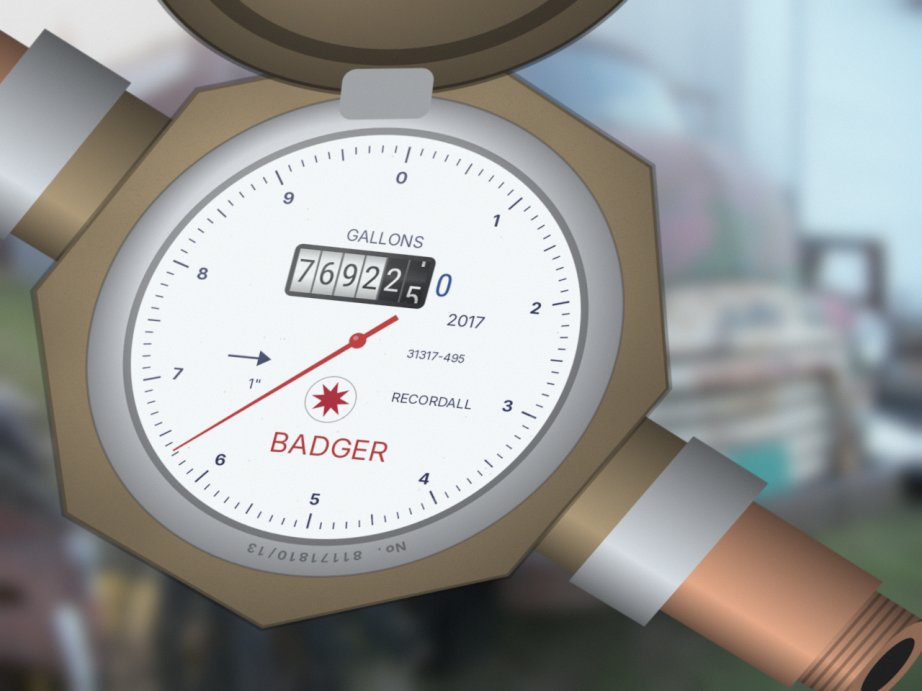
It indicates 7692246.3,gal
